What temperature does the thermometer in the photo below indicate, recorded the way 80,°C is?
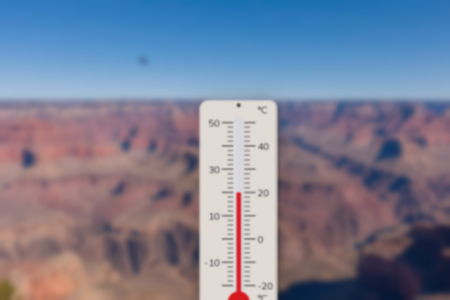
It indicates 20,°C
